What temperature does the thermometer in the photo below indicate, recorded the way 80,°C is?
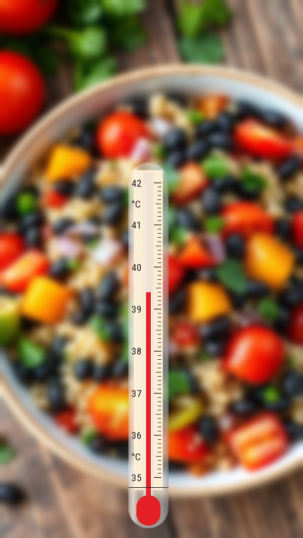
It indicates 39.4,°C
